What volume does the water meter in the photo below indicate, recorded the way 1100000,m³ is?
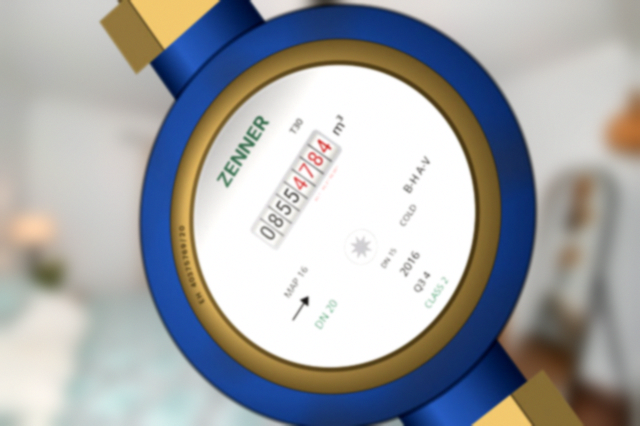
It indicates 855.4784,m³
